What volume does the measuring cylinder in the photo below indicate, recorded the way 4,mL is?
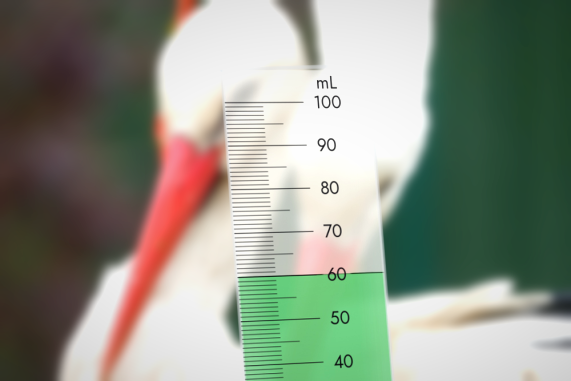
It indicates 60,mL
